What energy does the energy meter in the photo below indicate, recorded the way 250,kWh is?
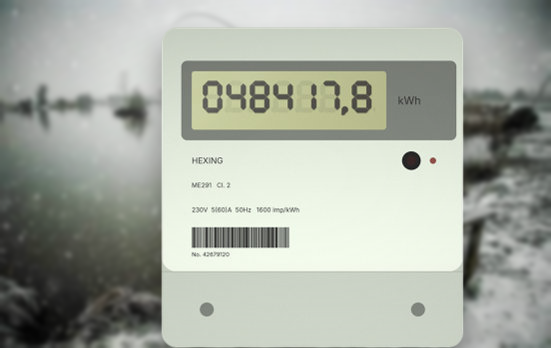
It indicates 48417.8,kWh
